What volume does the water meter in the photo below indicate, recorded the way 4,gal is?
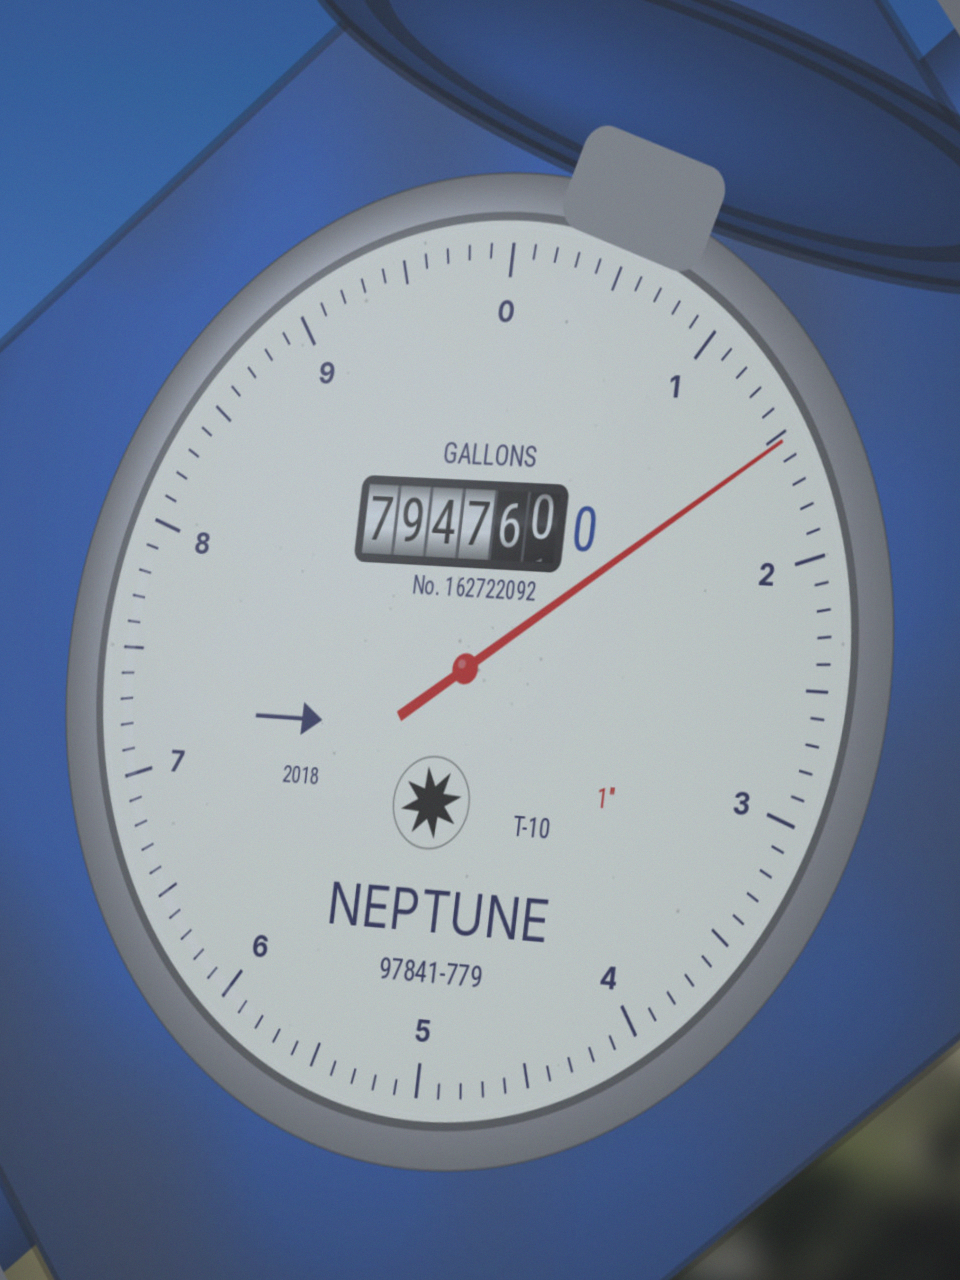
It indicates 7947601.5,gal
